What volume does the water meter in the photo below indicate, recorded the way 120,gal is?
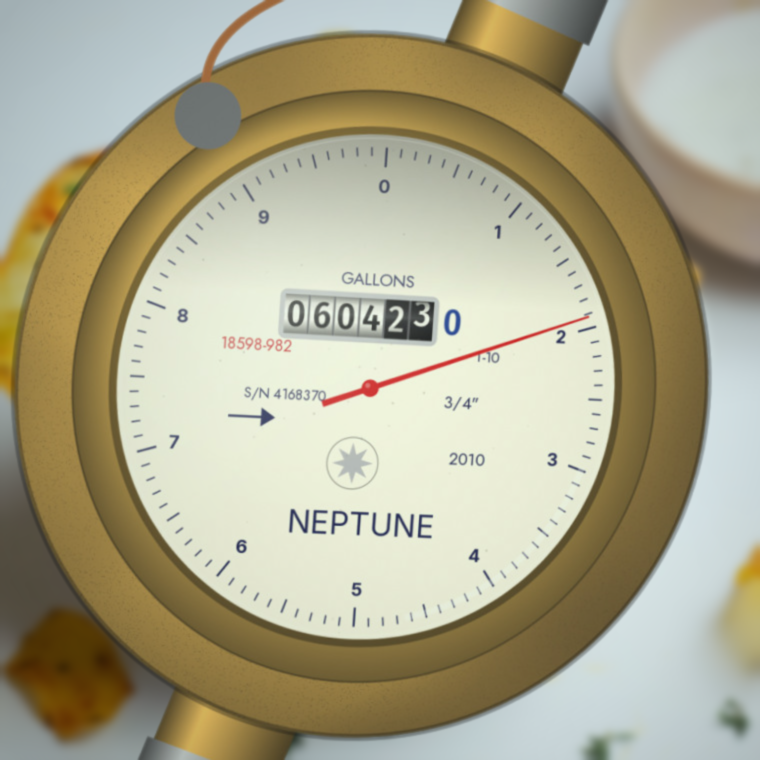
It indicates 604231.9,gal
